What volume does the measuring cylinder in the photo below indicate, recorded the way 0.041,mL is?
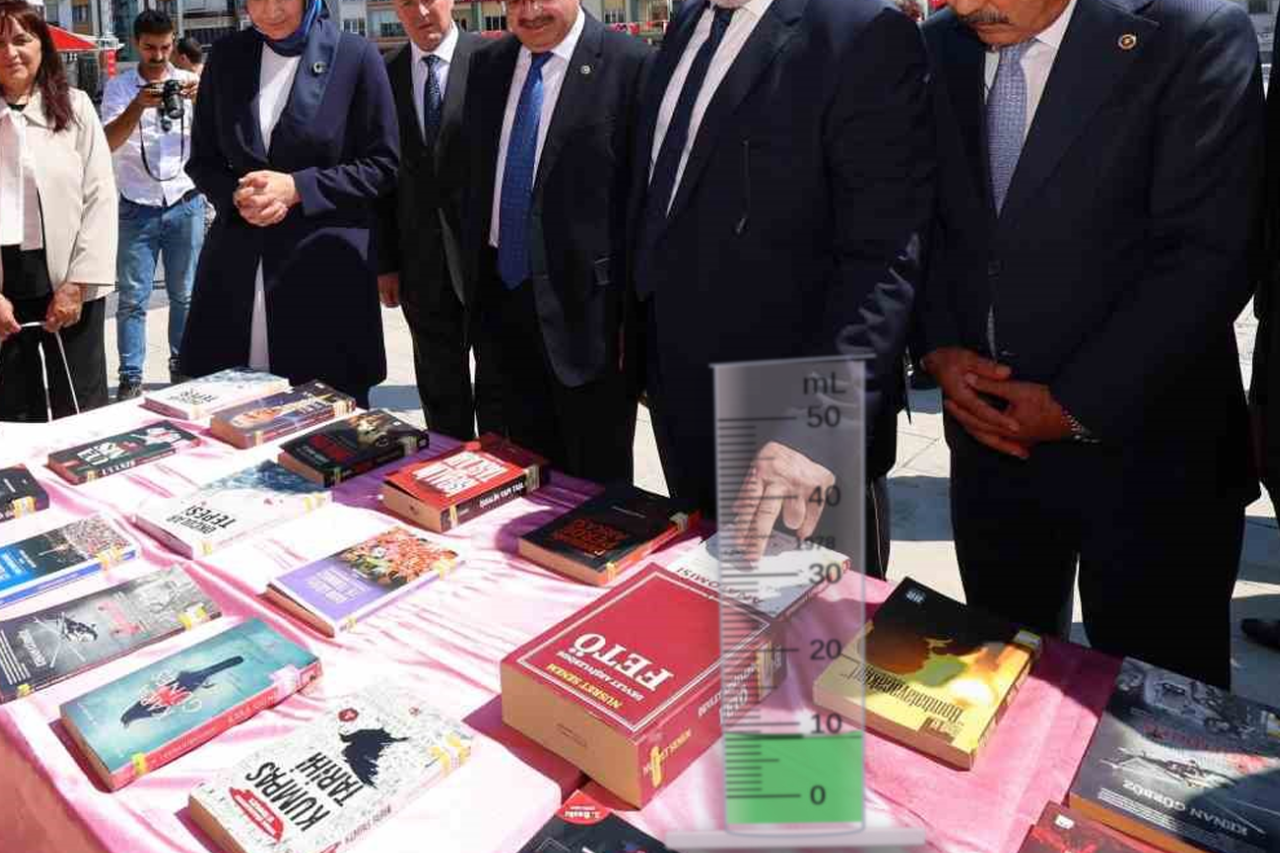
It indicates 8,mL
